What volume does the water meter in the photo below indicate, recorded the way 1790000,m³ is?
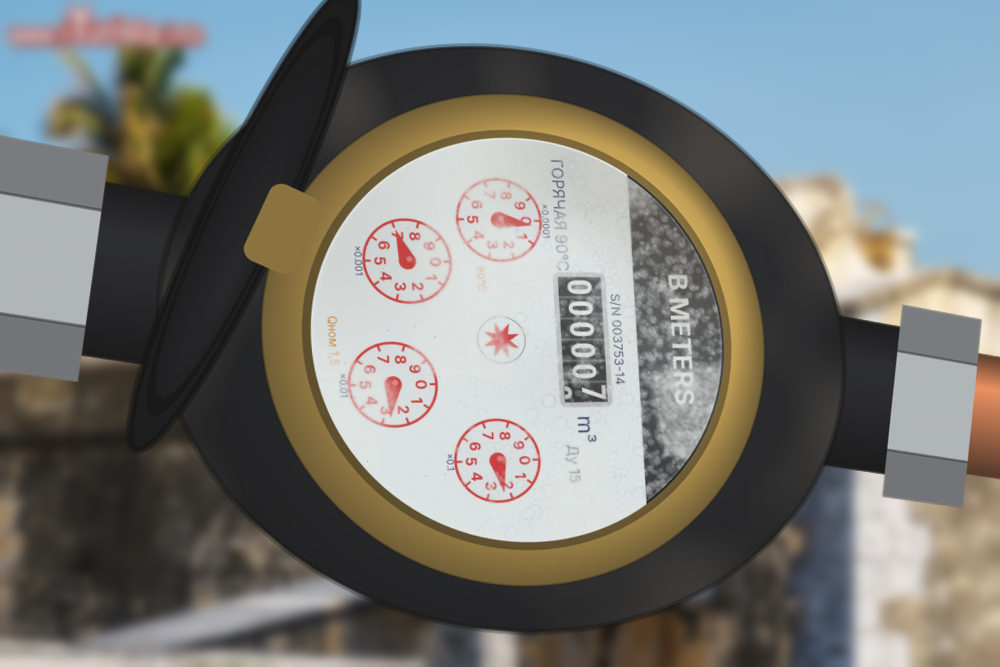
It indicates 7.2270,m³
